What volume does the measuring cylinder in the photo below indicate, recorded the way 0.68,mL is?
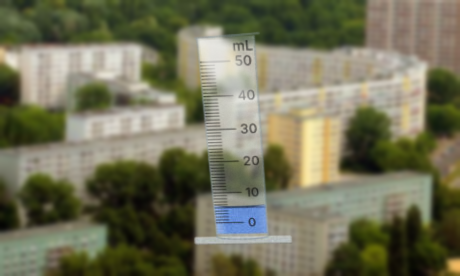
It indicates 5,mL
